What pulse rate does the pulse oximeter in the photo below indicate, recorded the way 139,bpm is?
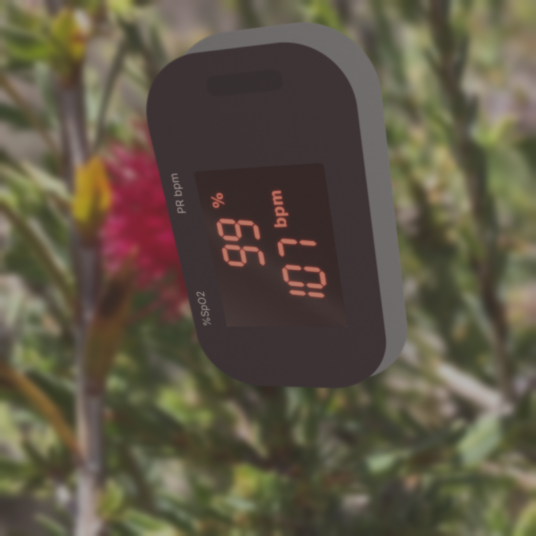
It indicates 107,bpm
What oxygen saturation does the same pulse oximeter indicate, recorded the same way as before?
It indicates 99,%
